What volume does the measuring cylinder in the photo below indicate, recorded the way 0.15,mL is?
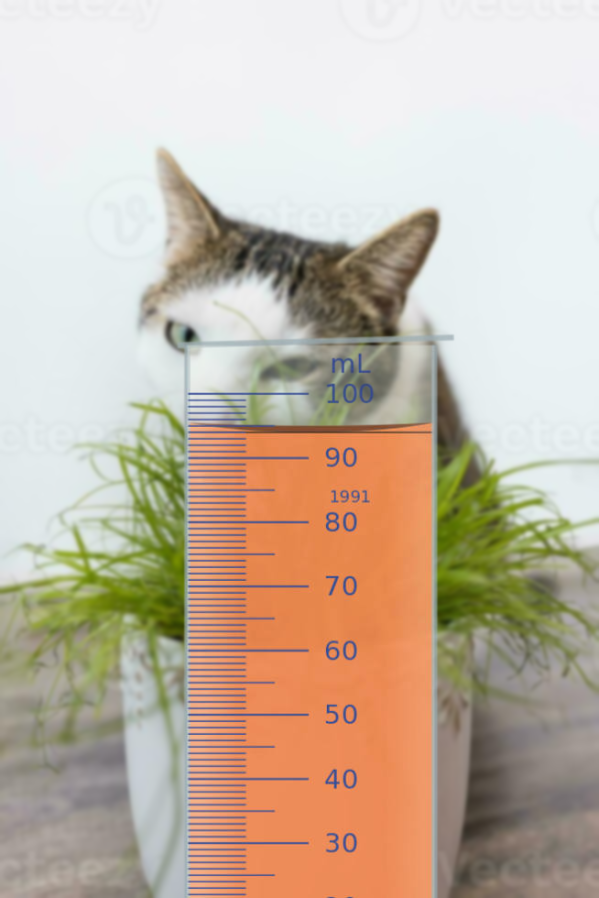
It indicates 94,mL
